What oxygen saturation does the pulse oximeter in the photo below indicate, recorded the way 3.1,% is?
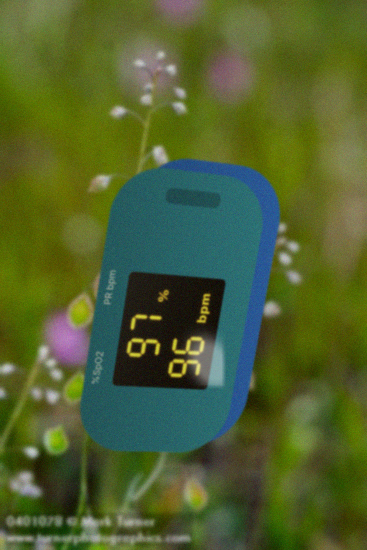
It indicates 97,%
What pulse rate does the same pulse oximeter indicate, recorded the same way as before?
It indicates 96,bpm
